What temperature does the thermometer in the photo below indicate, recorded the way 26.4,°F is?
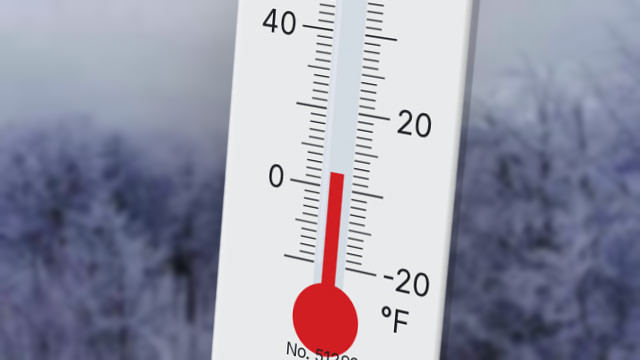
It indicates 4,°F
